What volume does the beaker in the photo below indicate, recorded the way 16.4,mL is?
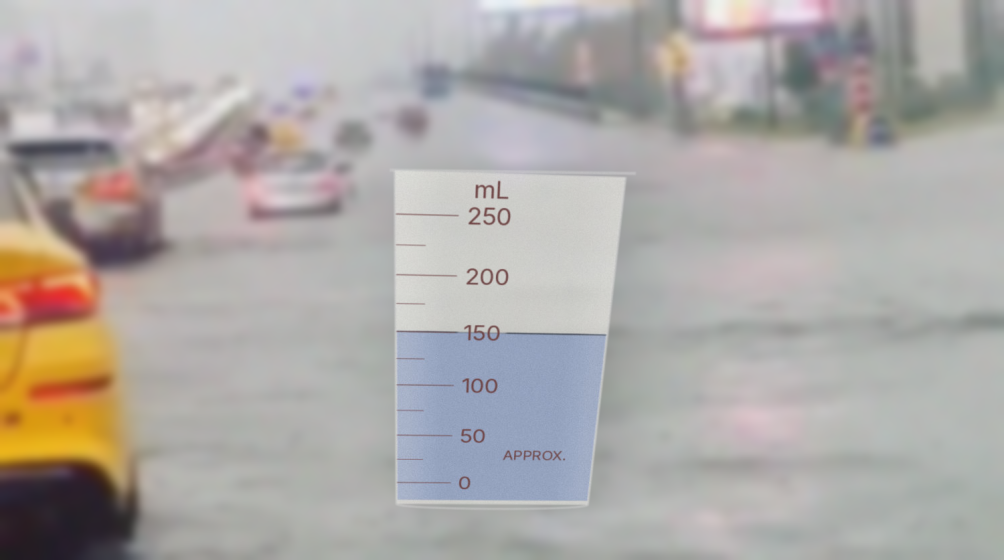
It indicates 150,mL
